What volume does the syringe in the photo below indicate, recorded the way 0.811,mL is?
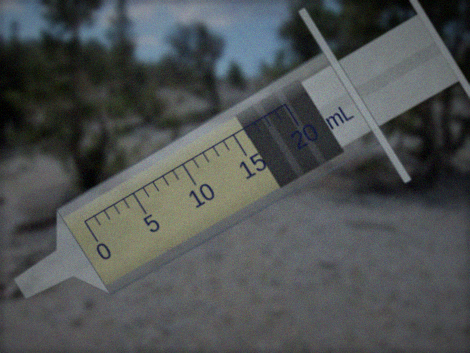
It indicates 16,mL
